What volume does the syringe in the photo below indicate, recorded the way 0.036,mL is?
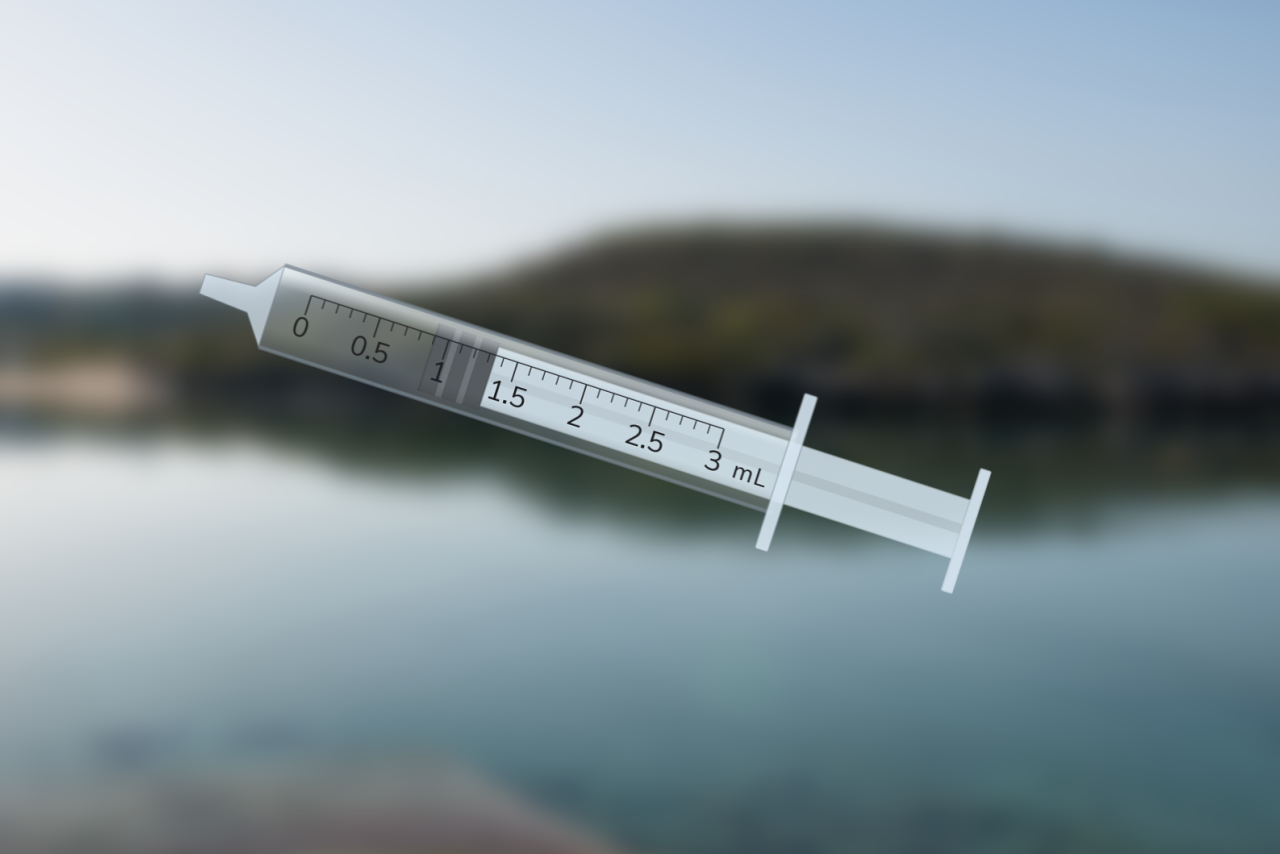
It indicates 0.9,mL
